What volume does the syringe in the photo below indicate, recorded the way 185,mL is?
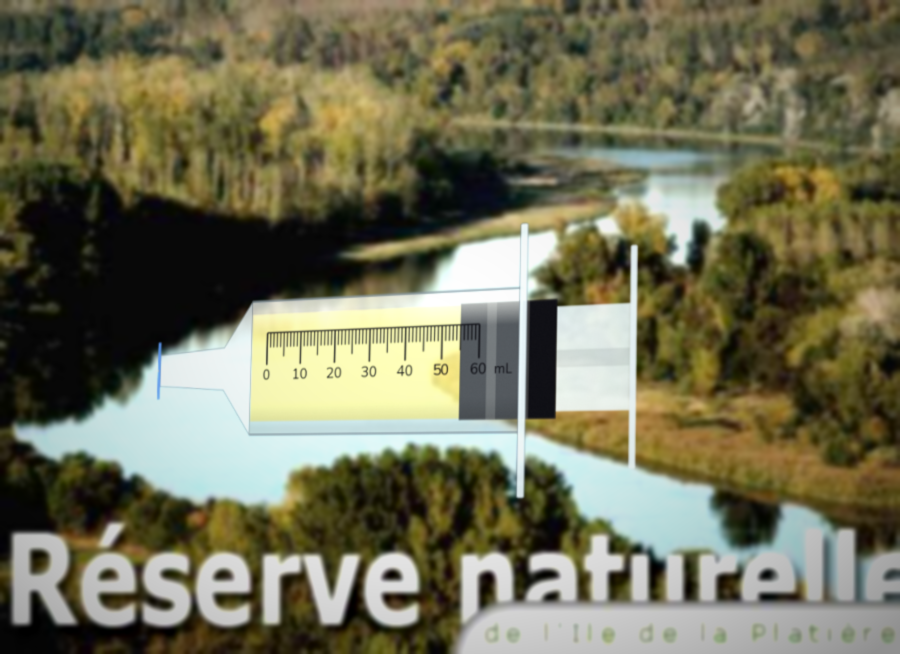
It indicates 55,mL
